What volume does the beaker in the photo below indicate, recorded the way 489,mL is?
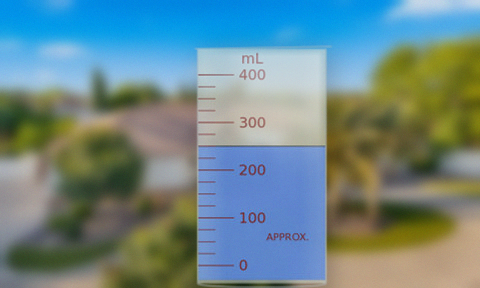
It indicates 250,mL
